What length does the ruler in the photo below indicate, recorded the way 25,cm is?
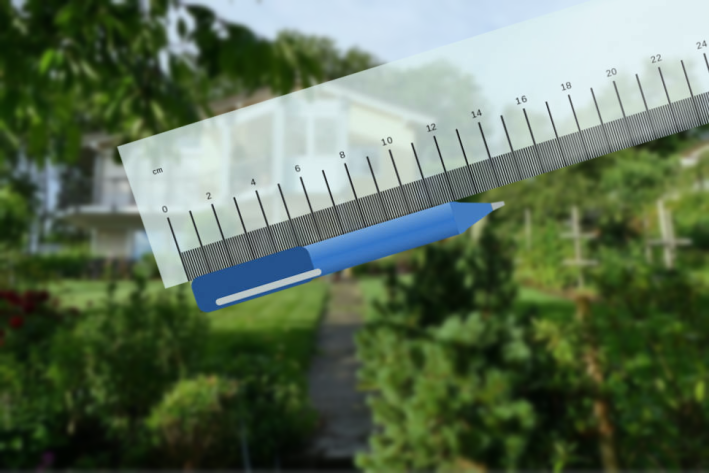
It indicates 14,cm
